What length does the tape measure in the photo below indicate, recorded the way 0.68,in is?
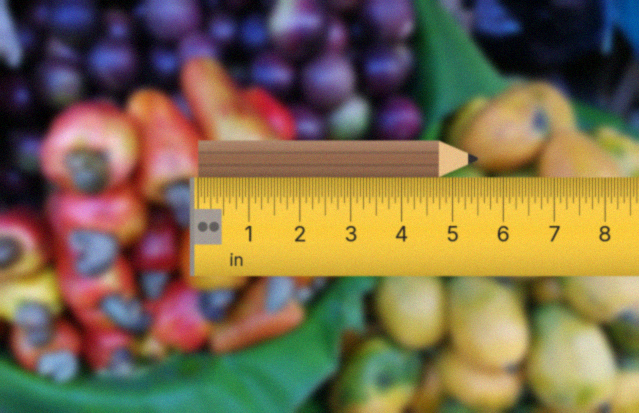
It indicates 5.5,in
